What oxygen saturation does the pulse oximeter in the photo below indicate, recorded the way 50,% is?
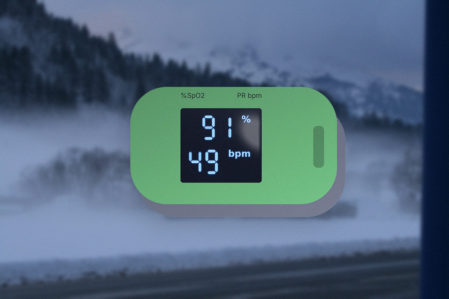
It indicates 91,%
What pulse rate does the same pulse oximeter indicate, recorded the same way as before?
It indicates 49,bpm
